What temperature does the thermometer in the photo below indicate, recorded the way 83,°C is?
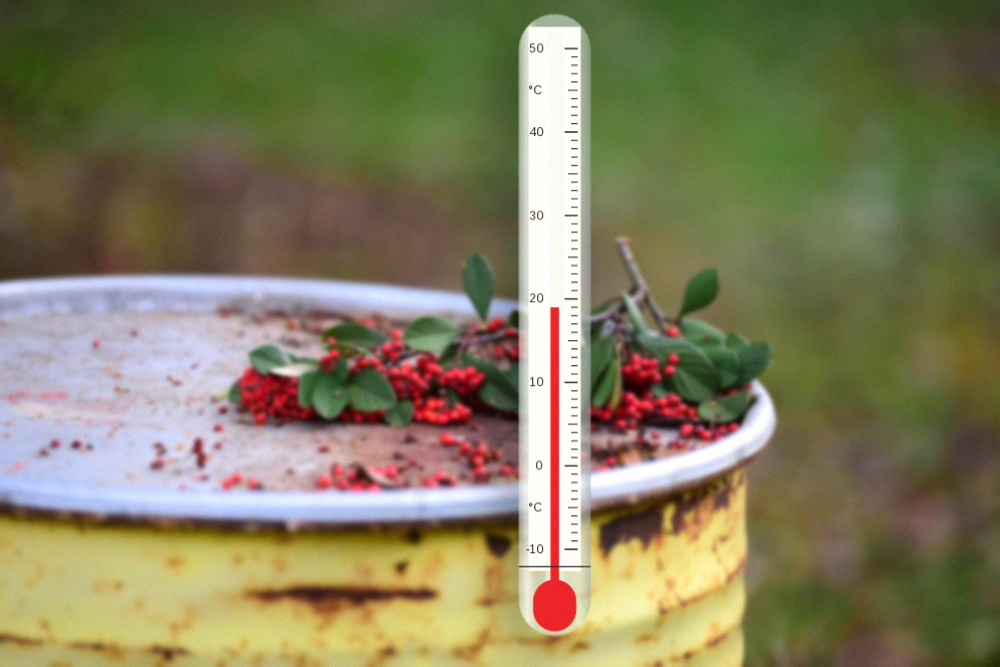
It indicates 19,°C
